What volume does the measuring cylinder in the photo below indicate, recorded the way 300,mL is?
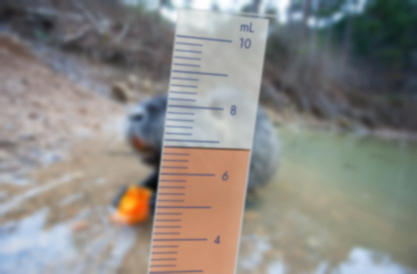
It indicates 6.8,mL
